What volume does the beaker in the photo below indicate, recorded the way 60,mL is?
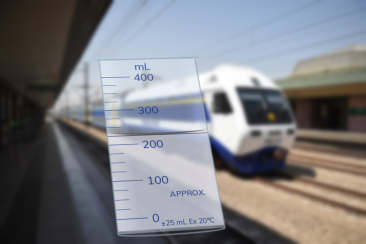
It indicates 225,mL
